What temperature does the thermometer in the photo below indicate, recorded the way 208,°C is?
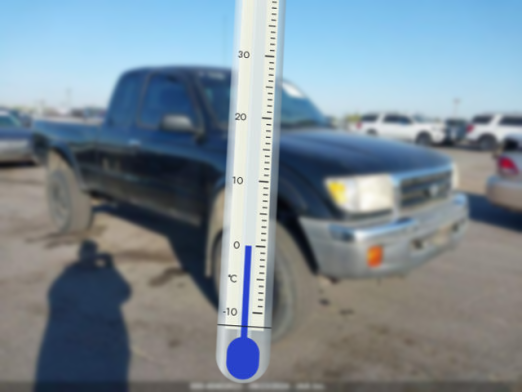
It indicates 0,°C
